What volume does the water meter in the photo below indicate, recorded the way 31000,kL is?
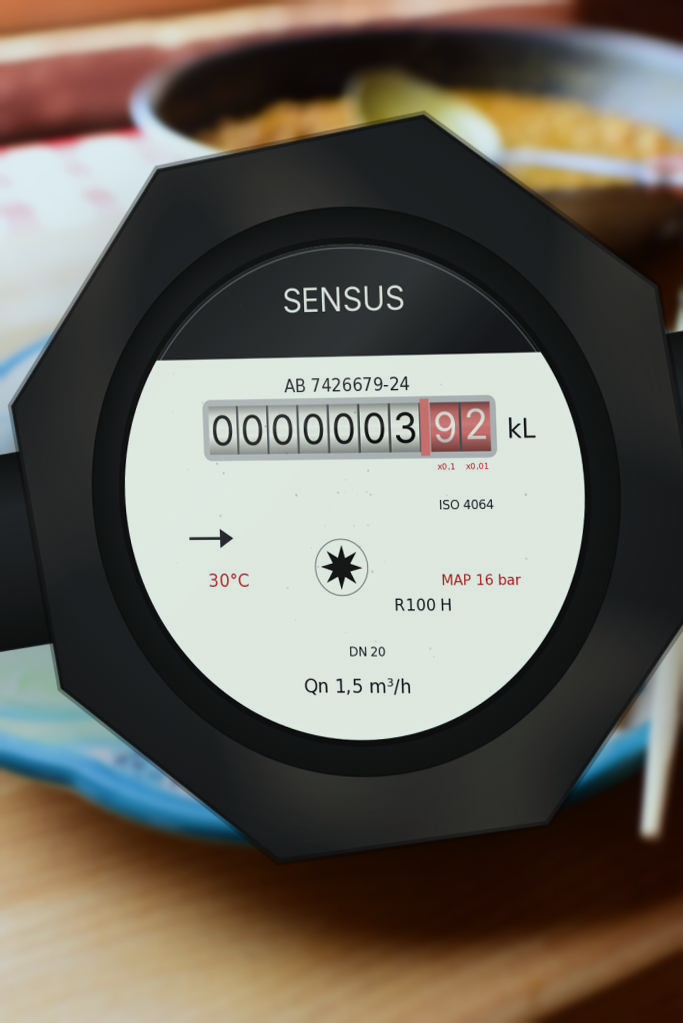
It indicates 3.92,kL
